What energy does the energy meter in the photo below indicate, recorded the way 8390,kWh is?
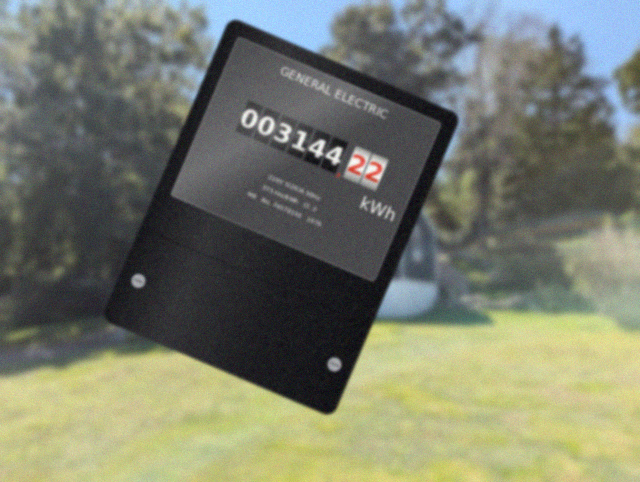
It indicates 3144.22,kWh
